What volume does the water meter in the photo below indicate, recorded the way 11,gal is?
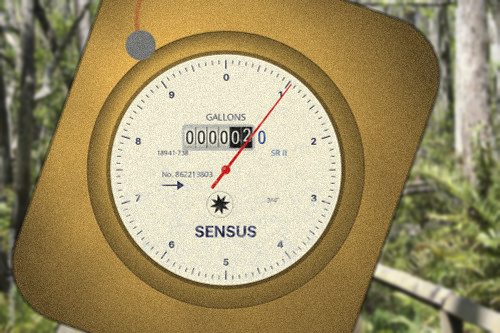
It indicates 21.0,gal
